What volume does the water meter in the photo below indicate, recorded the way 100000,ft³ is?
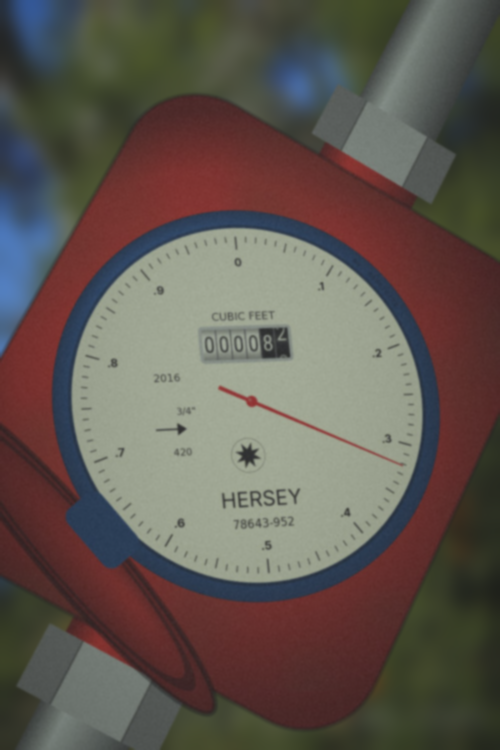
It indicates 82.32,ft³
